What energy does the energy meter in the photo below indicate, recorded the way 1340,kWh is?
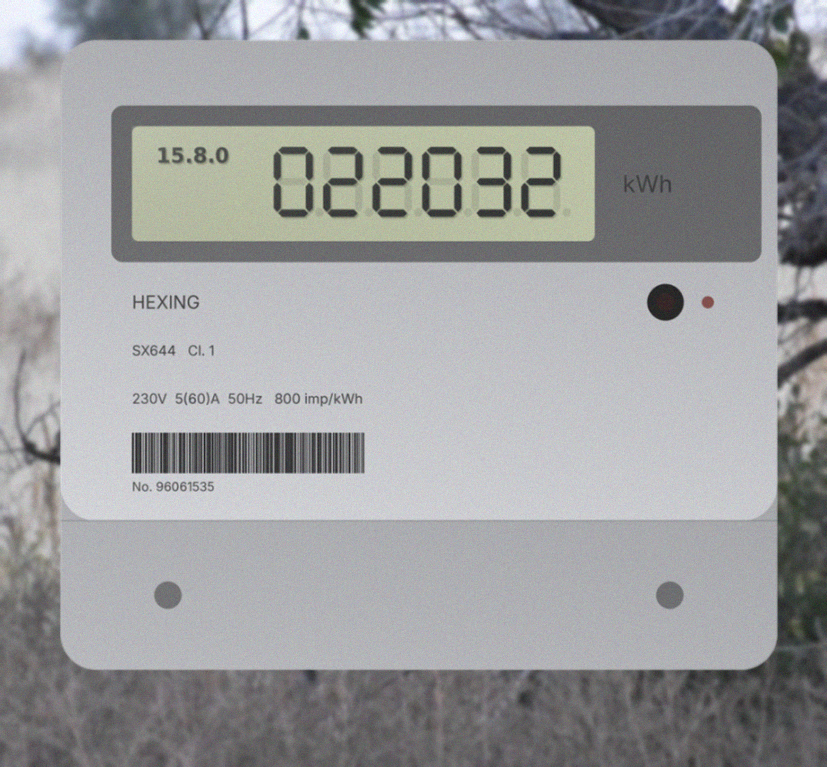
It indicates 22032,kWh
